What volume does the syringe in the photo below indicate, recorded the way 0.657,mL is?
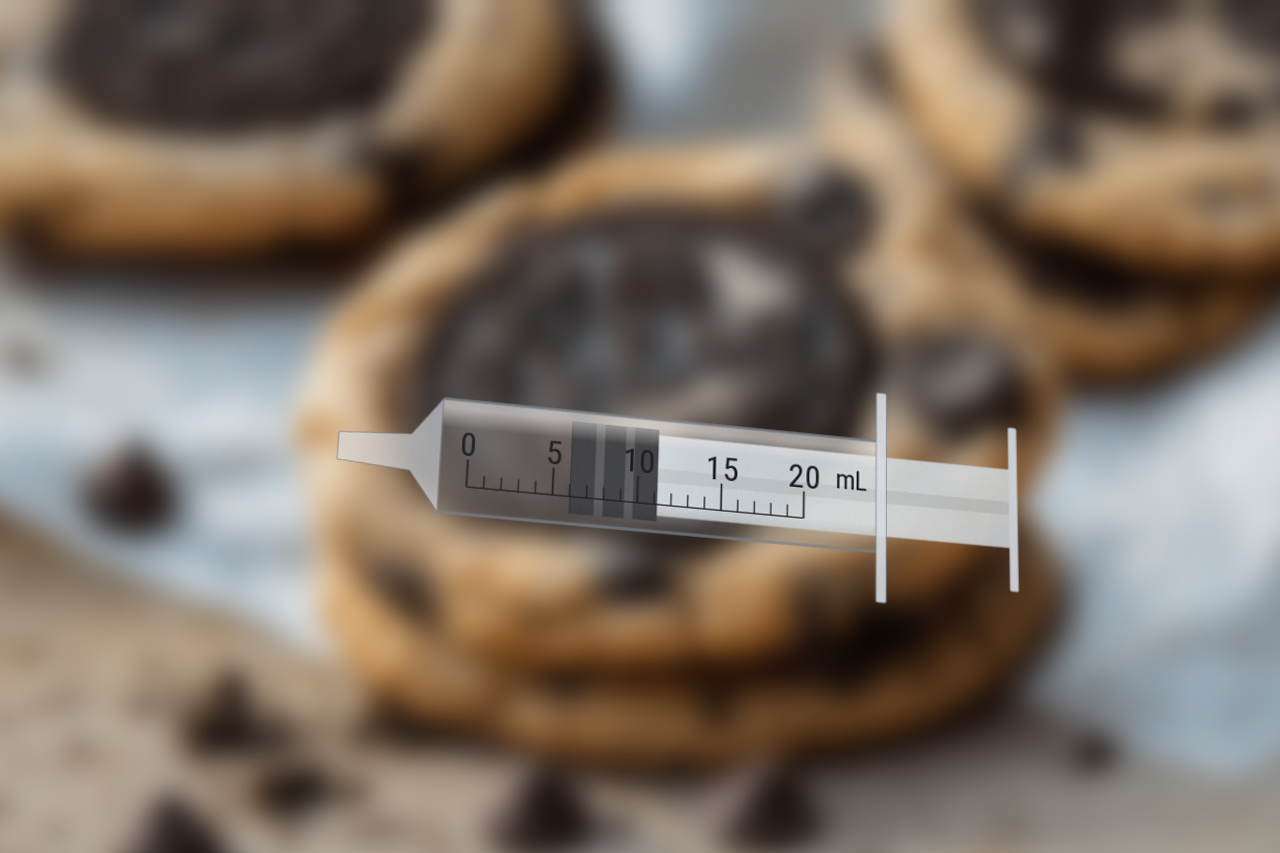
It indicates 6,mL
